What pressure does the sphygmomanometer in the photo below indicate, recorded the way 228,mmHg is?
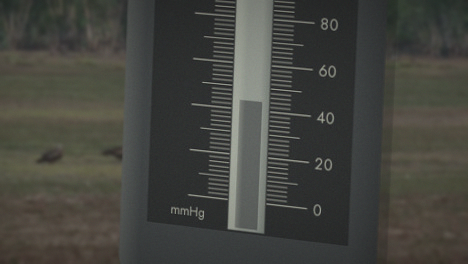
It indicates 44,mmHg
